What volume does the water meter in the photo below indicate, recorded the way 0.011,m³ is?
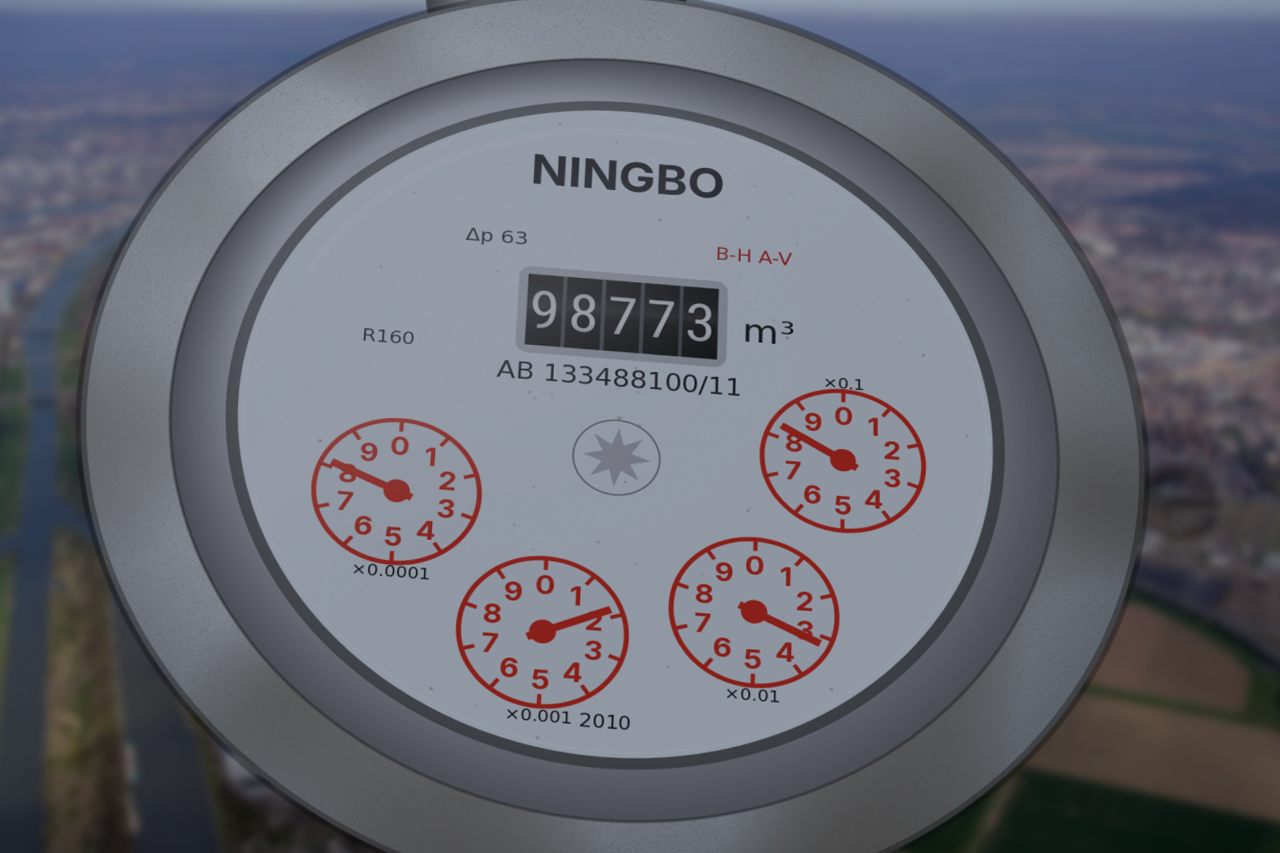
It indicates 98773.8318,m³
